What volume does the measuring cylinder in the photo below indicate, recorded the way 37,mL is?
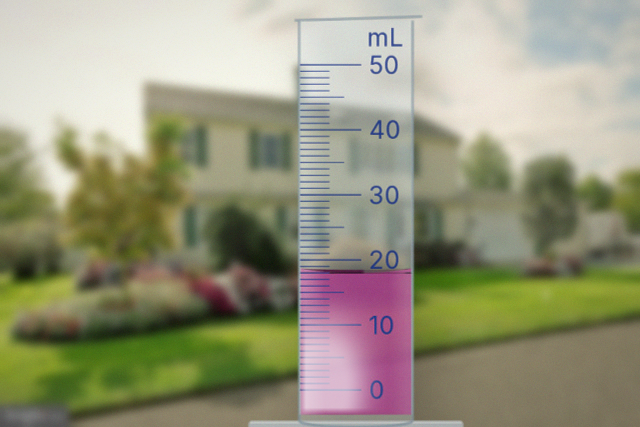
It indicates 18,mL
